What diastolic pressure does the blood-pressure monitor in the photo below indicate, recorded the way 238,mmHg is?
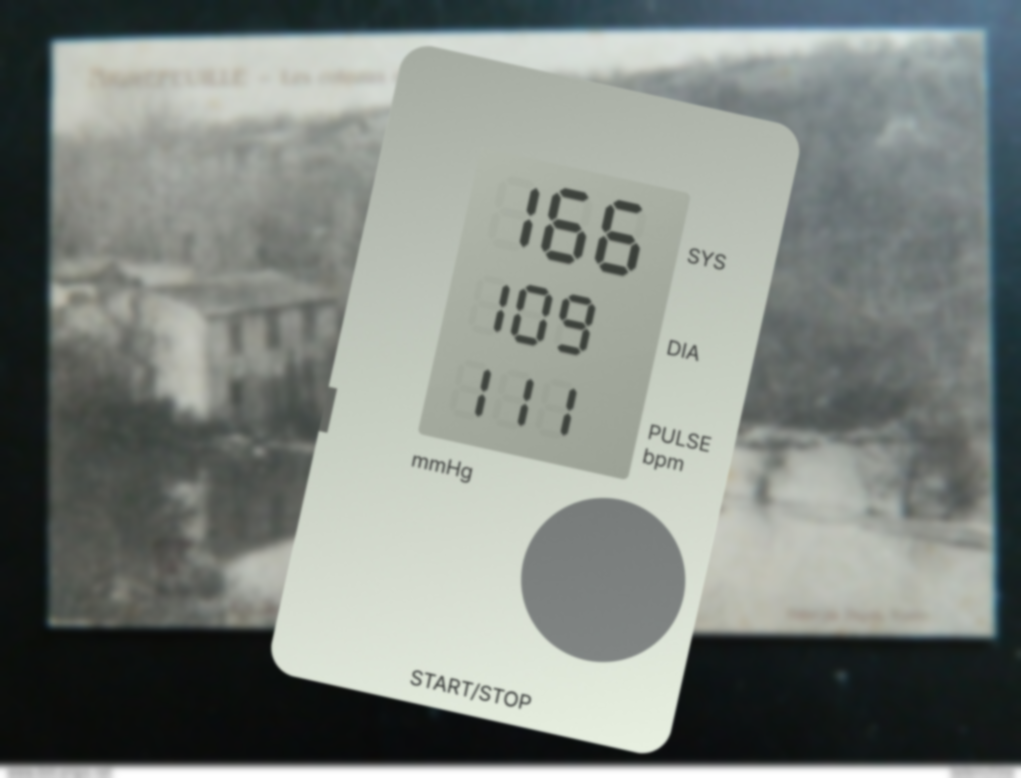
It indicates 109,mmHg
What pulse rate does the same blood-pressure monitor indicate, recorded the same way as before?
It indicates 111,bpm
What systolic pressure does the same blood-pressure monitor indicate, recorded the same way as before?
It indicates 166,mmHg
